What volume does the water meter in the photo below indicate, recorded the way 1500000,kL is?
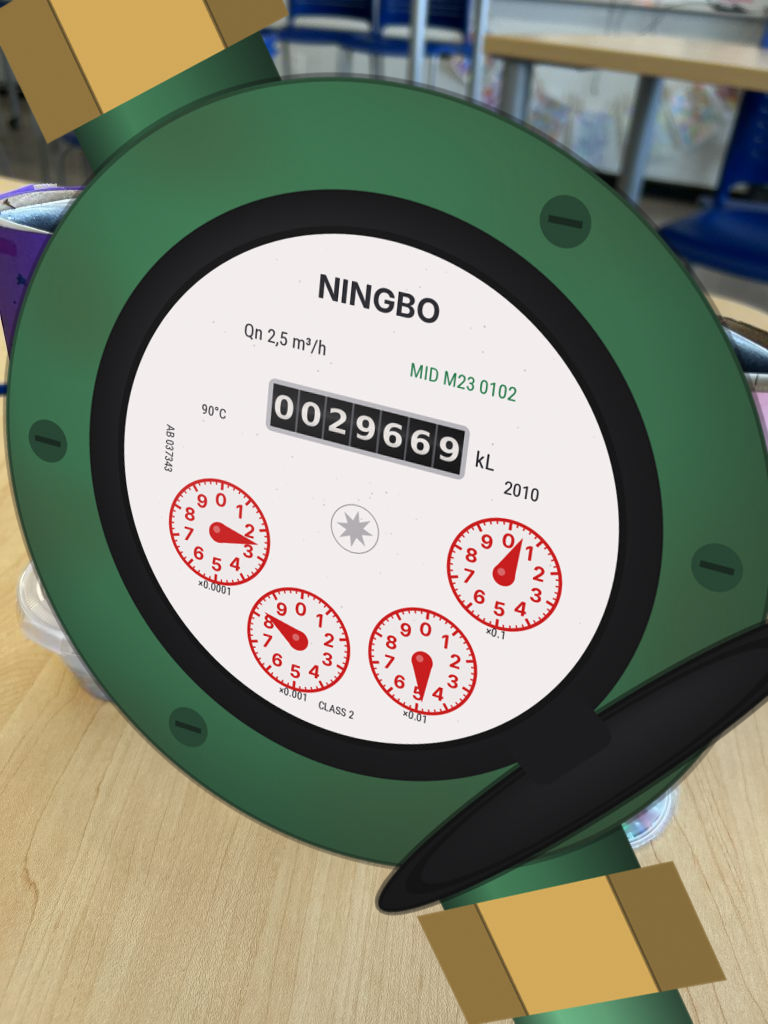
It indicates 29669.0482,kL
